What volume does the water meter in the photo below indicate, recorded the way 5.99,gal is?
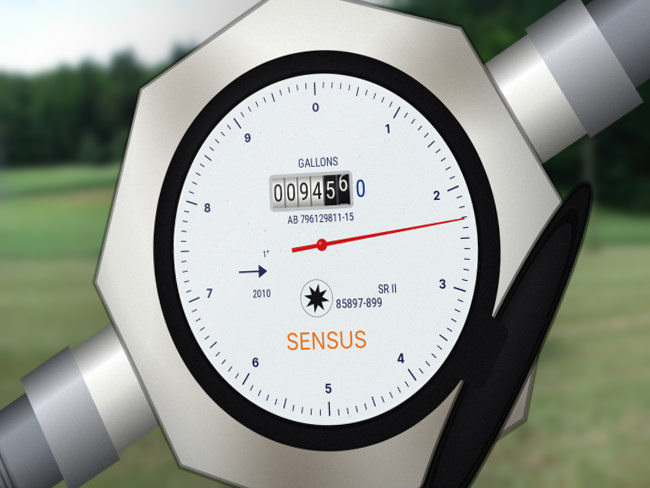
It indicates 94562.3,gal
